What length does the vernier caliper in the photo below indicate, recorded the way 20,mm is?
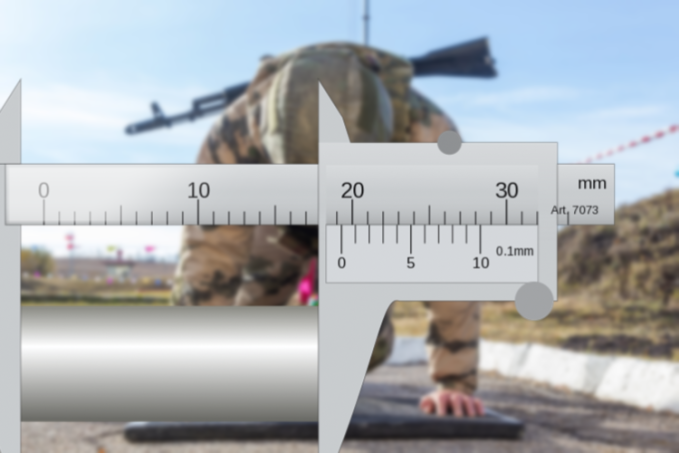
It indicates 19.3,mm
